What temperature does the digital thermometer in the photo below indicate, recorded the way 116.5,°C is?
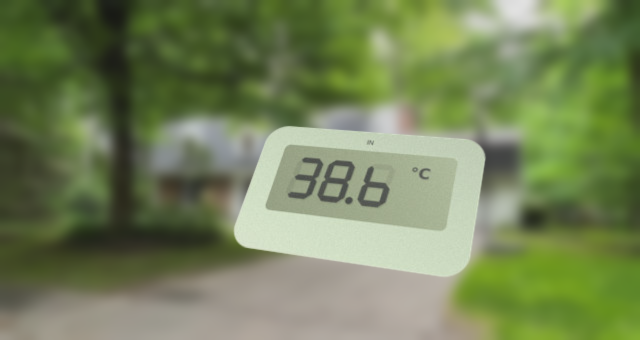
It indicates 38.6,°C
